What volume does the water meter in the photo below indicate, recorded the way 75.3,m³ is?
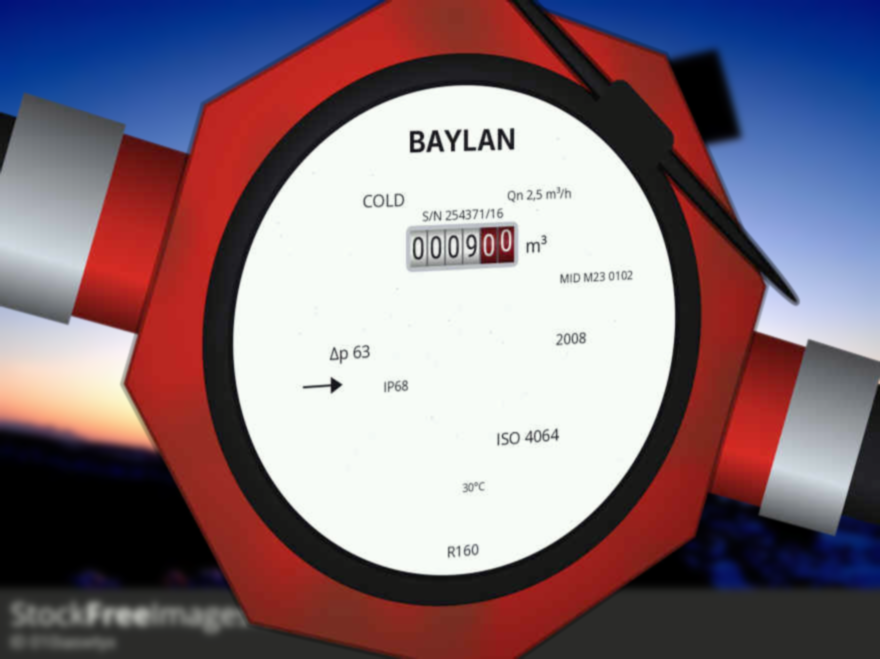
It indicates 9.00,m³
